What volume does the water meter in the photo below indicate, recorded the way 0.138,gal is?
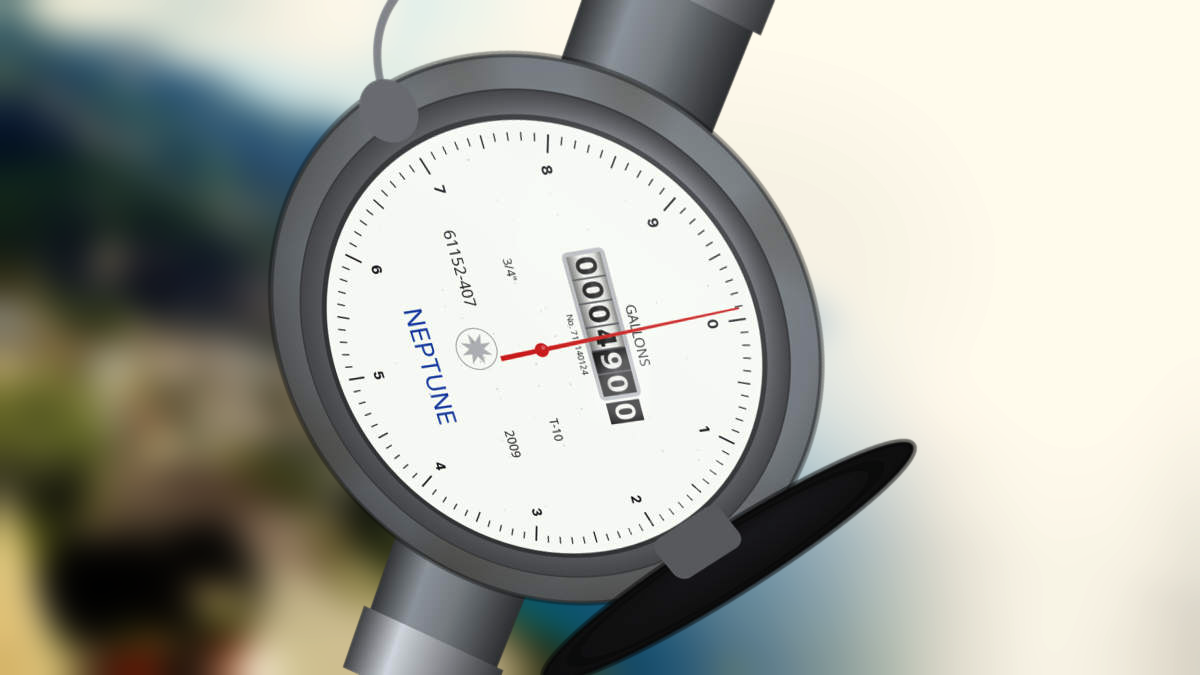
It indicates 4899.9,gal
